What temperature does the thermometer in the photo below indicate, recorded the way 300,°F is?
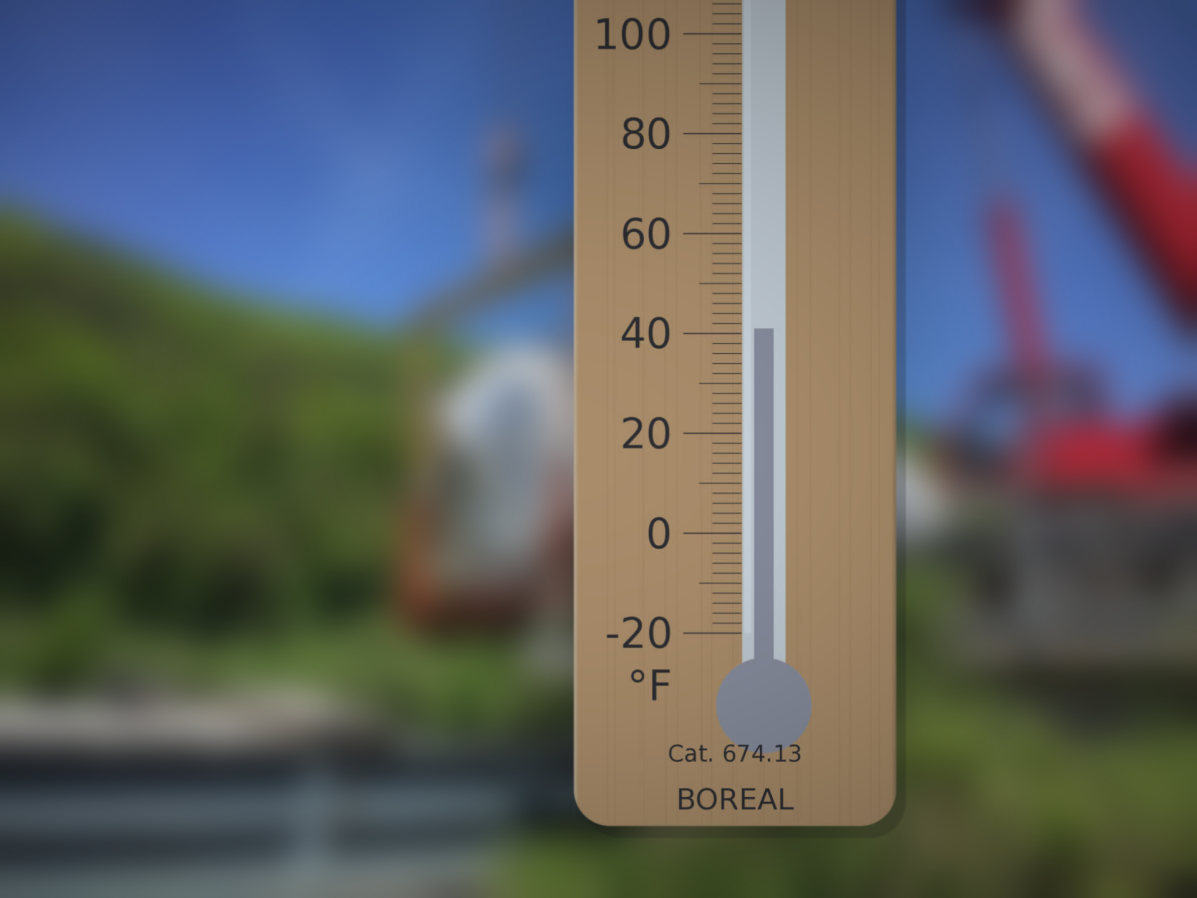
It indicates 41,°F
